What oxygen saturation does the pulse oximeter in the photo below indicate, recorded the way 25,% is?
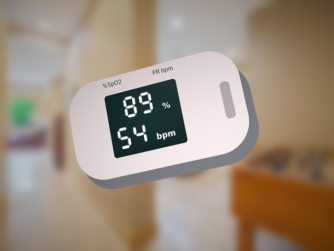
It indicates 89,%
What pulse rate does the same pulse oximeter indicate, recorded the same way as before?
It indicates 54,bpm
